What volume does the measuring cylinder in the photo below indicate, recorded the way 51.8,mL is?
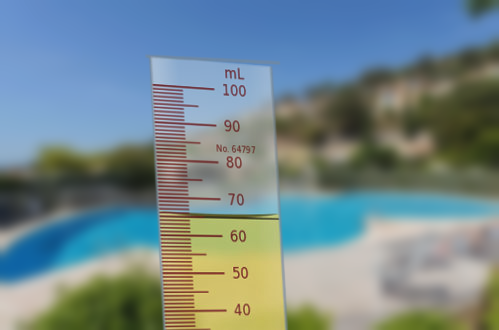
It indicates 65,mL
